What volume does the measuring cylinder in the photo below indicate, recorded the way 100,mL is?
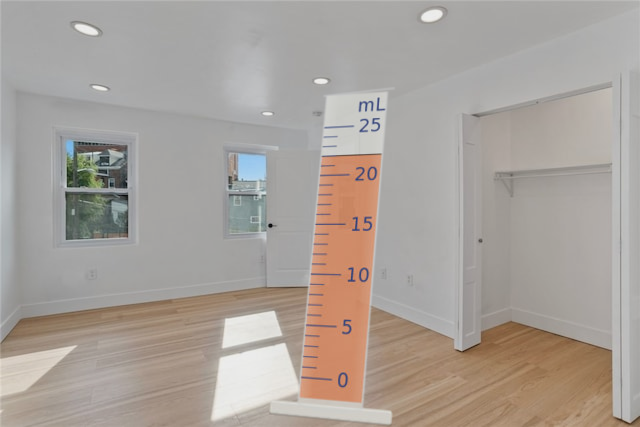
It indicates 22,mL
